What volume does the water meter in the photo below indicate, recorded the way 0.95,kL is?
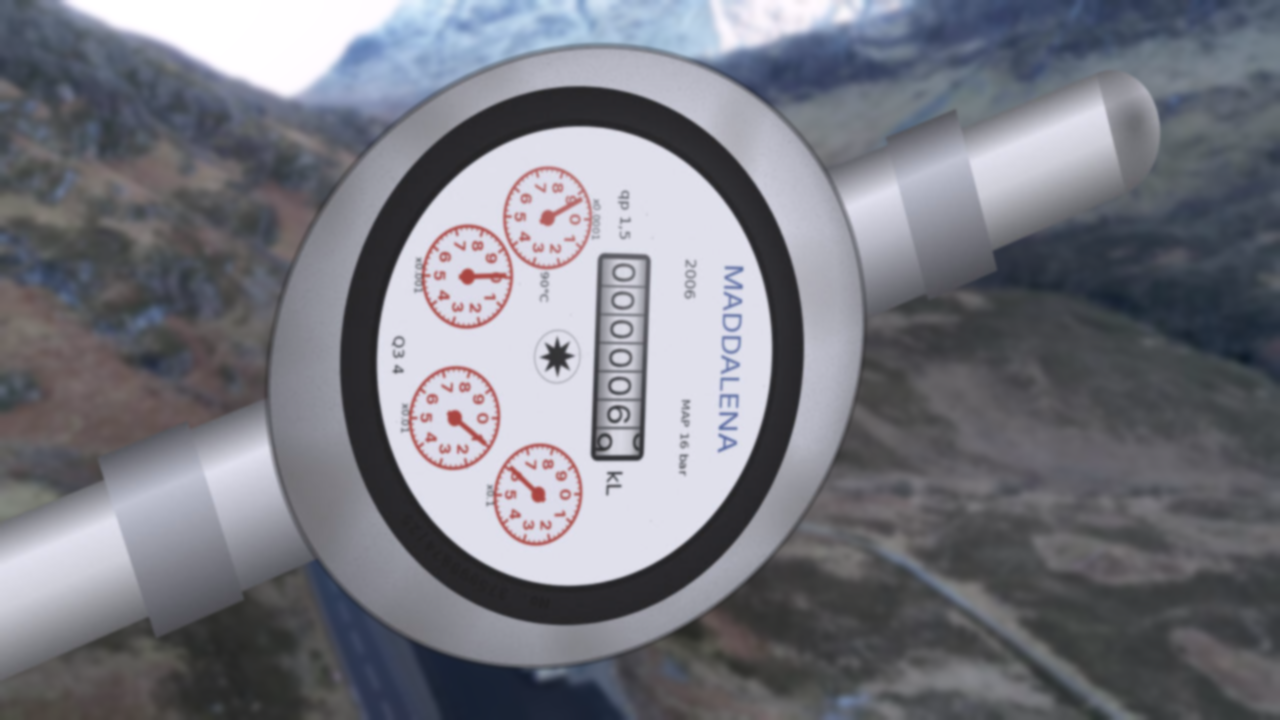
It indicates 68.6099,kL
